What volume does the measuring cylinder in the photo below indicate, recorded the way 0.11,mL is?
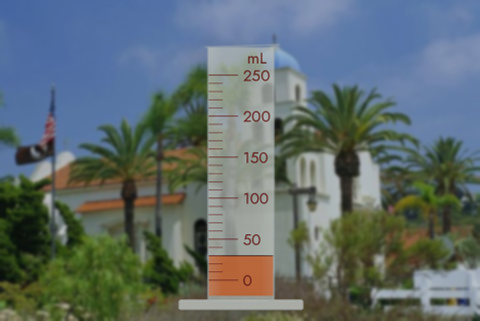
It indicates 30,mL
